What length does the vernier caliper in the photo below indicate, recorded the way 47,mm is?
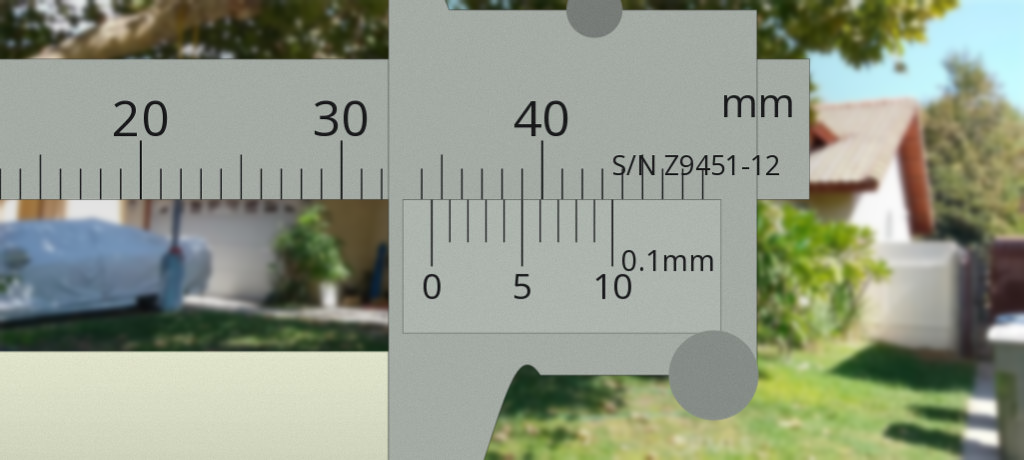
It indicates 34.5,mm
